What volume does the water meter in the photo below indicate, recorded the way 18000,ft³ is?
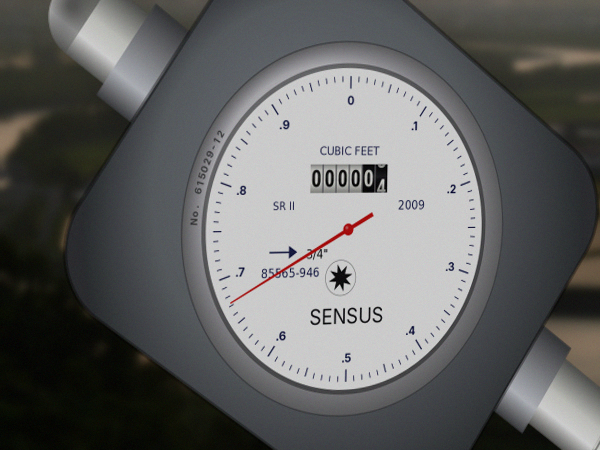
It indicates 3.67,ft³
